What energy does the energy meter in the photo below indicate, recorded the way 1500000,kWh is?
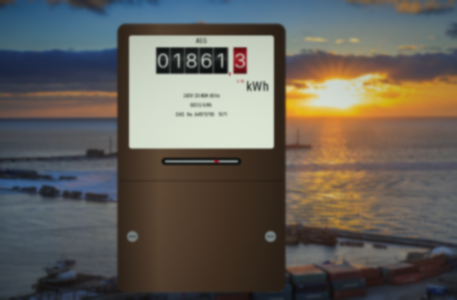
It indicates 1861.3,kWh
